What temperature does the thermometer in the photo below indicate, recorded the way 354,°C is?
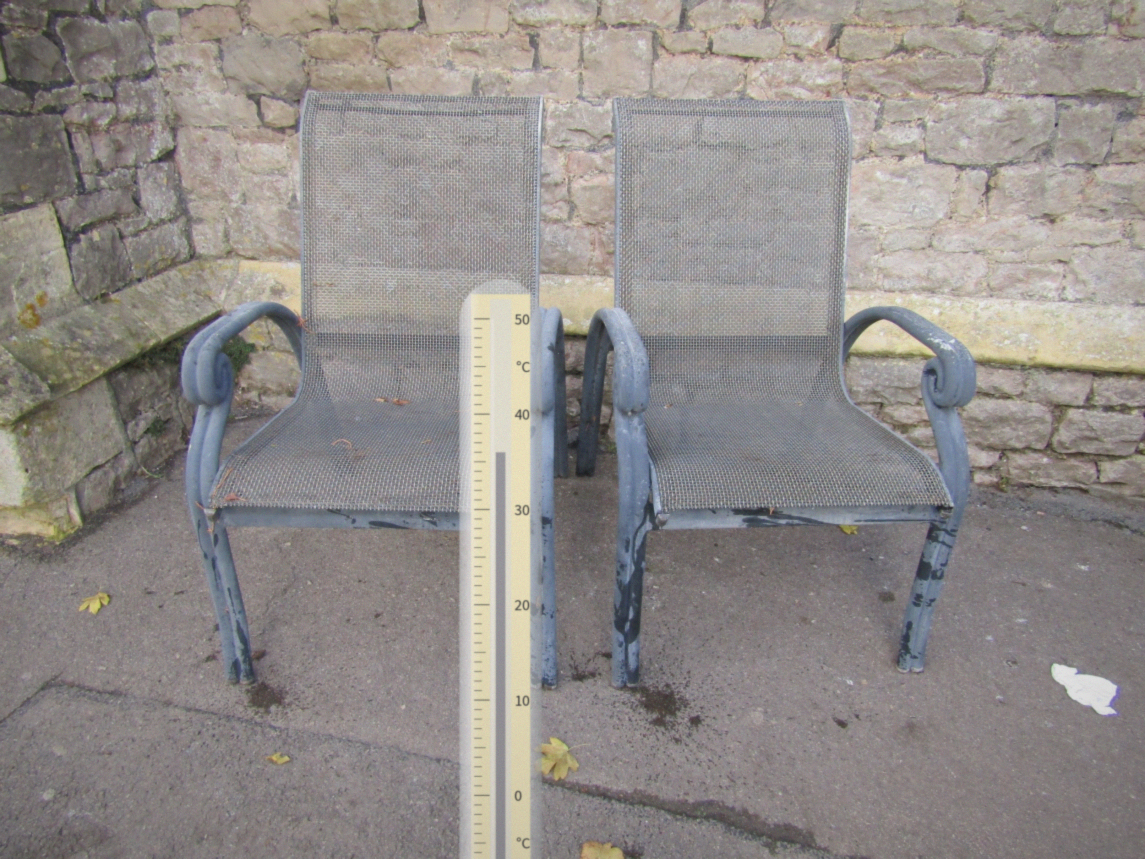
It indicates 36,°C
